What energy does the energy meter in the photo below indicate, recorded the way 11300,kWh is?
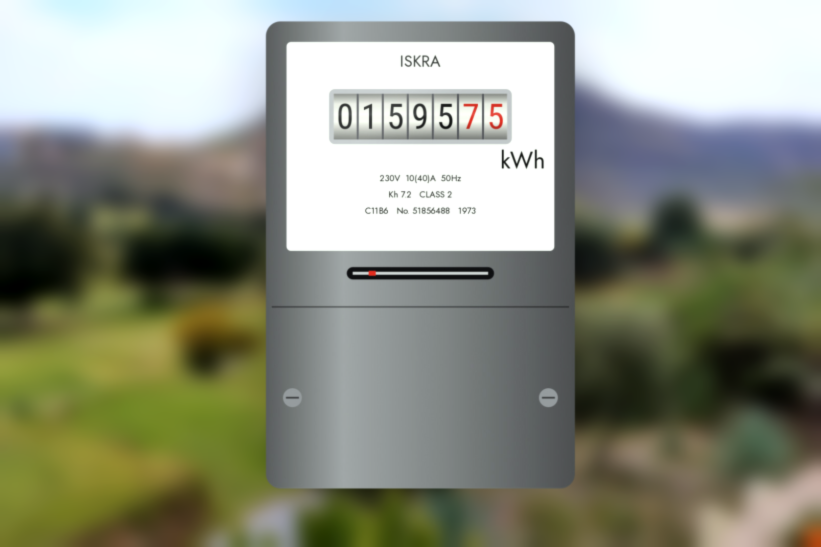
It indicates 1595.75,kWh
